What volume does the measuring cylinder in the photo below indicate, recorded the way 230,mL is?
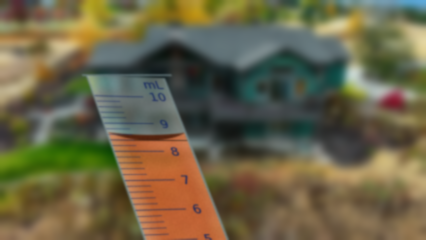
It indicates 8.4,mL
